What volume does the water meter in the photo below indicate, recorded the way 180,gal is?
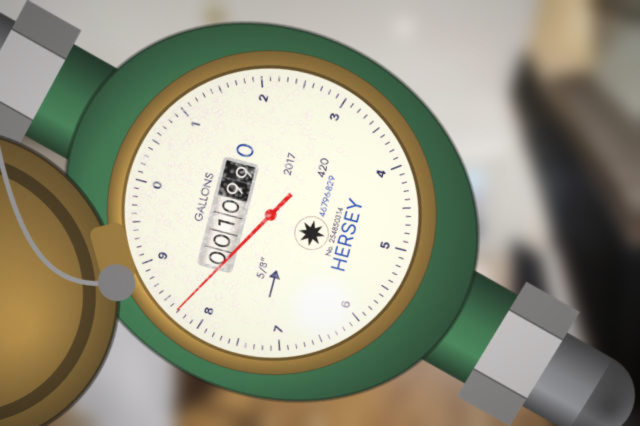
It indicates 10988.3,gal
